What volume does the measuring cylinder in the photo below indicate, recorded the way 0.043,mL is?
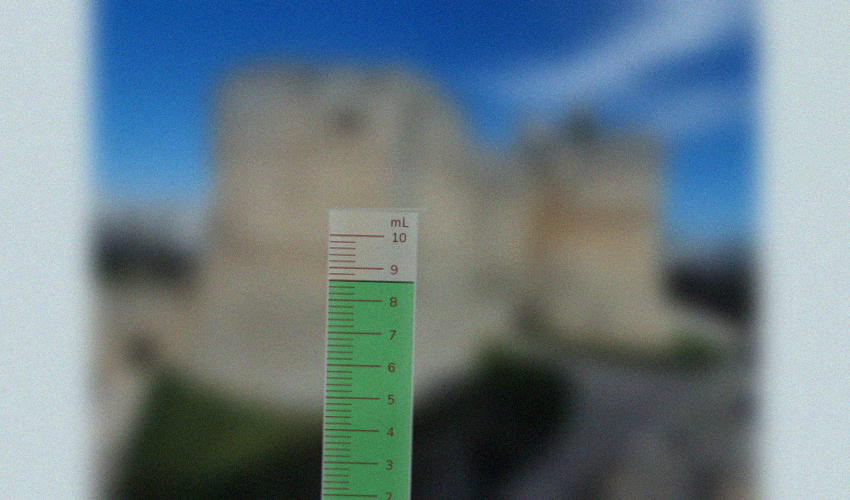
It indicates 8.6,mL
